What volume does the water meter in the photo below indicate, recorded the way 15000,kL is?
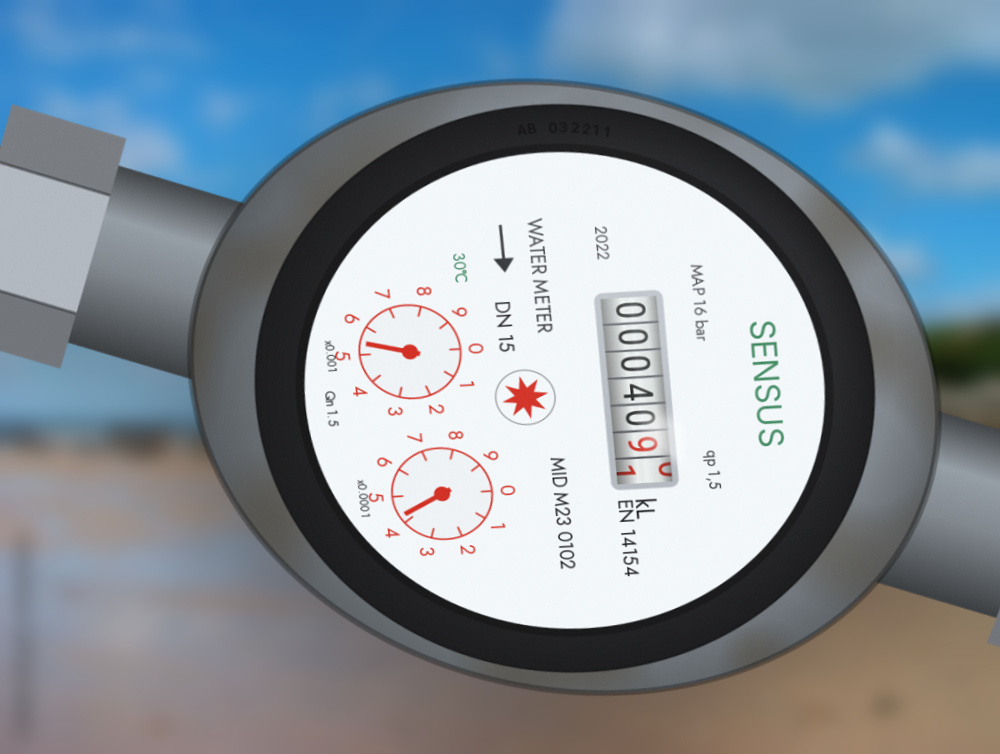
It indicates 40.9054,kL
